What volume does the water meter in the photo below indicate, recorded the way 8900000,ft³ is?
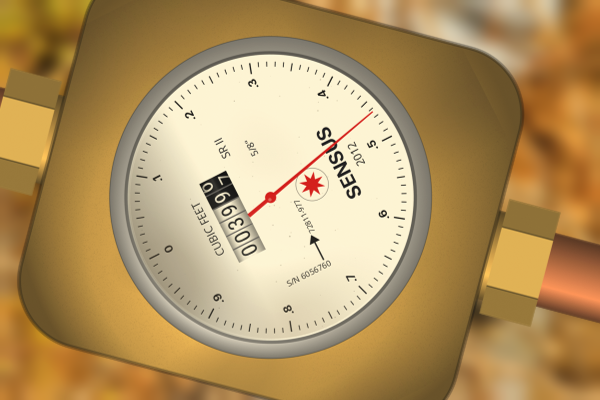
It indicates 3996.46,ft³
